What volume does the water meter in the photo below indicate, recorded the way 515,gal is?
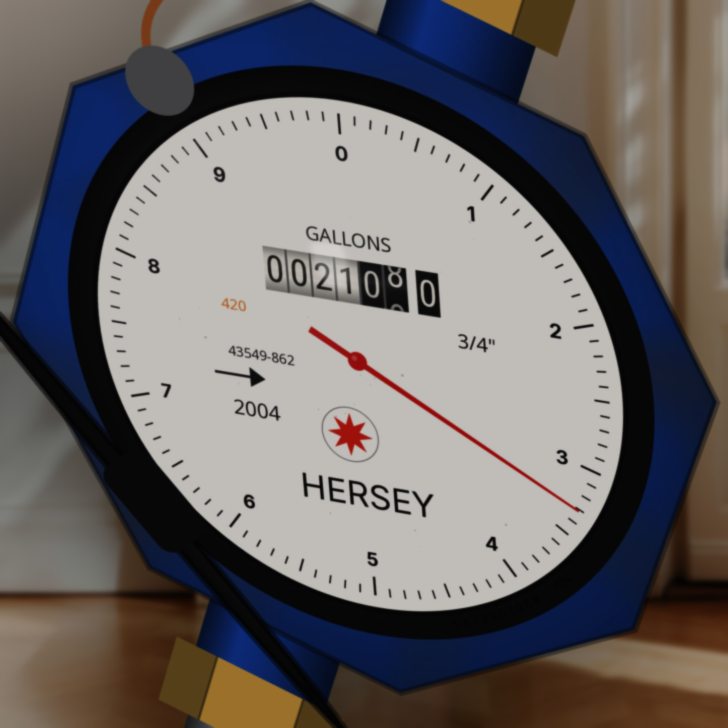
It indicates 21083.3,gal
